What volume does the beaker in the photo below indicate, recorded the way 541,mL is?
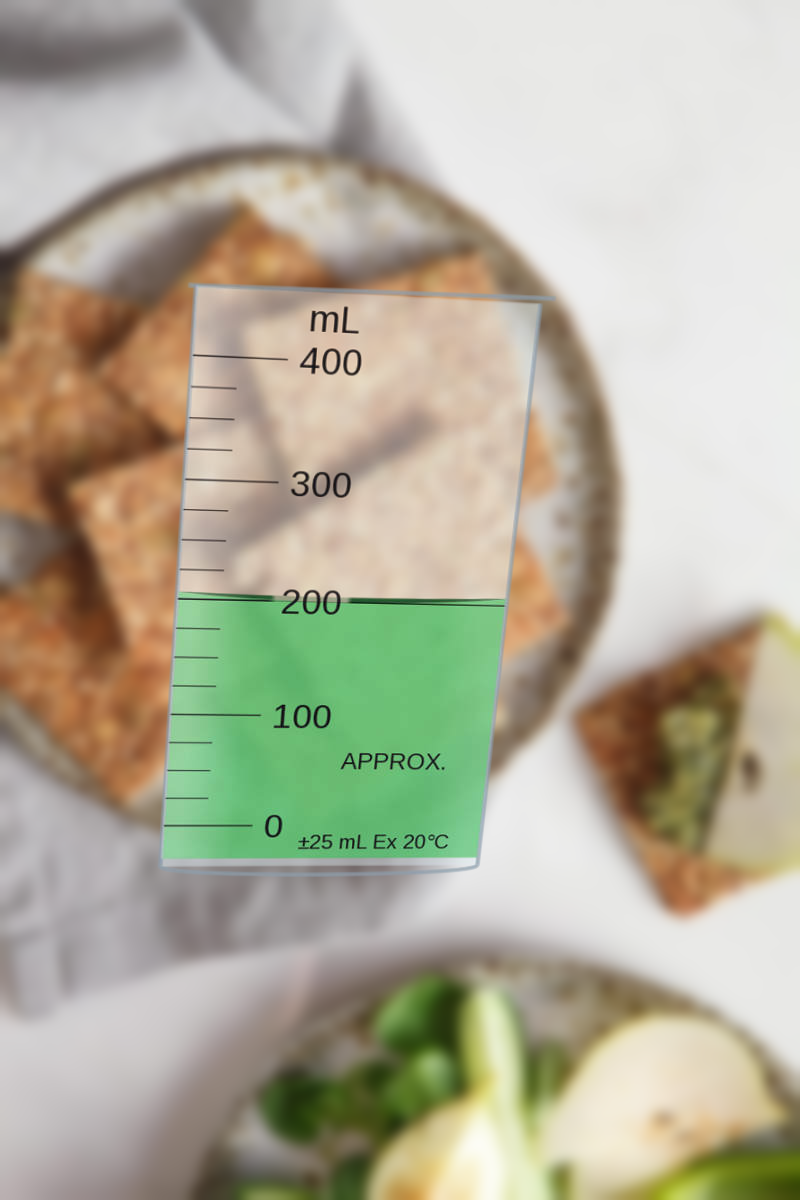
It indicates 200,mL
